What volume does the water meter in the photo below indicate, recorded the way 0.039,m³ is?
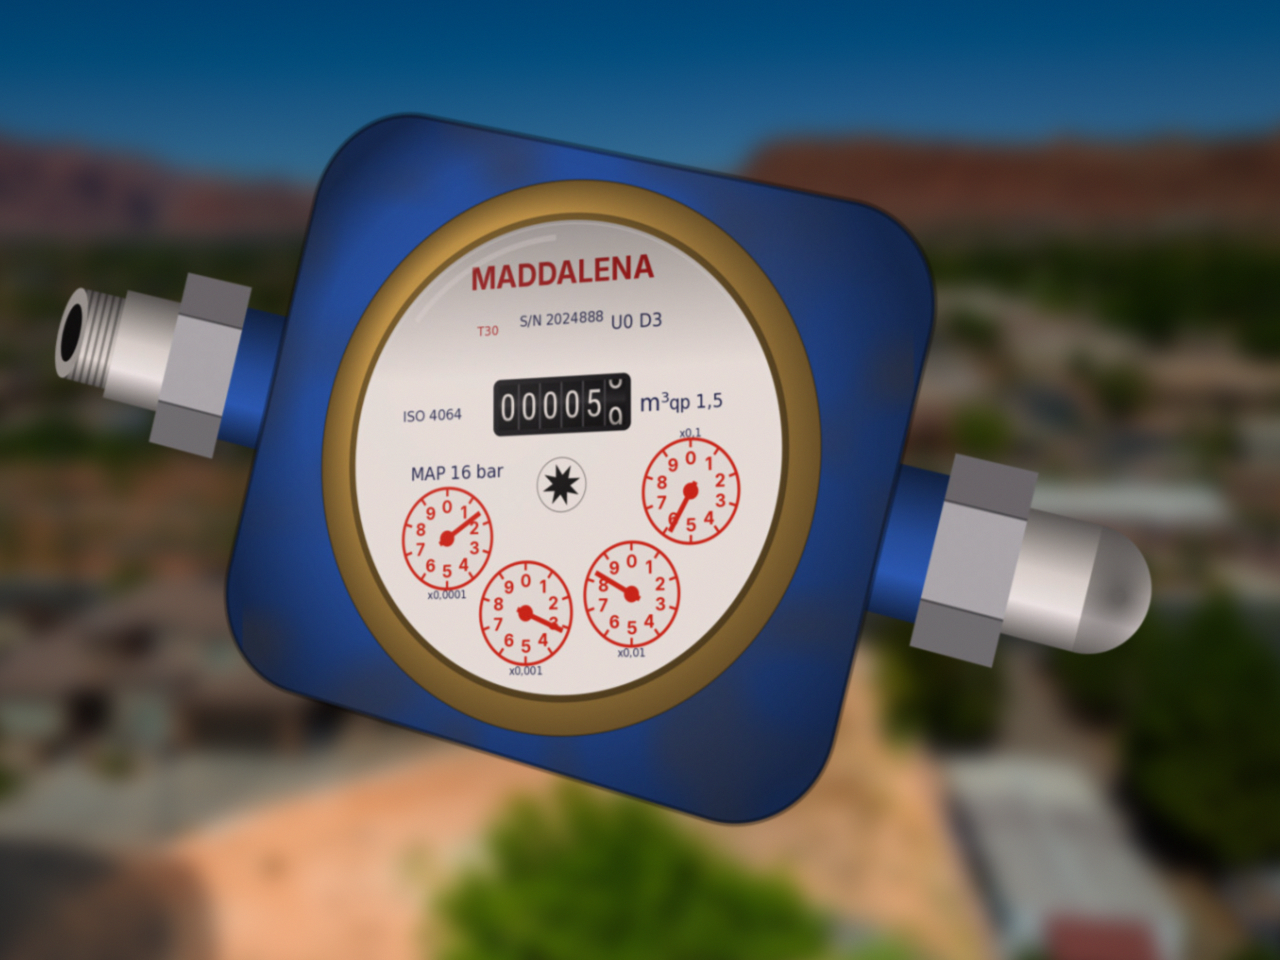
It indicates 58.5831,m³
